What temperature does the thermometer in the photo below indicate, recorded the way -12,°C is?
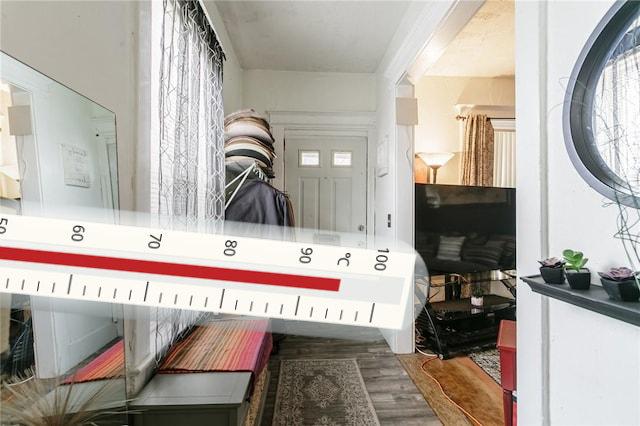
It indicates 95,°C
